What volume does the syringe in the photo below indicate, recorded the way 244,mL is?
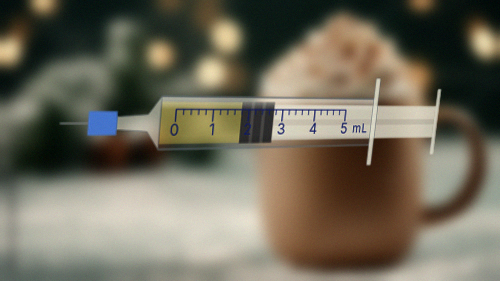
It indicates 1.8,mL
